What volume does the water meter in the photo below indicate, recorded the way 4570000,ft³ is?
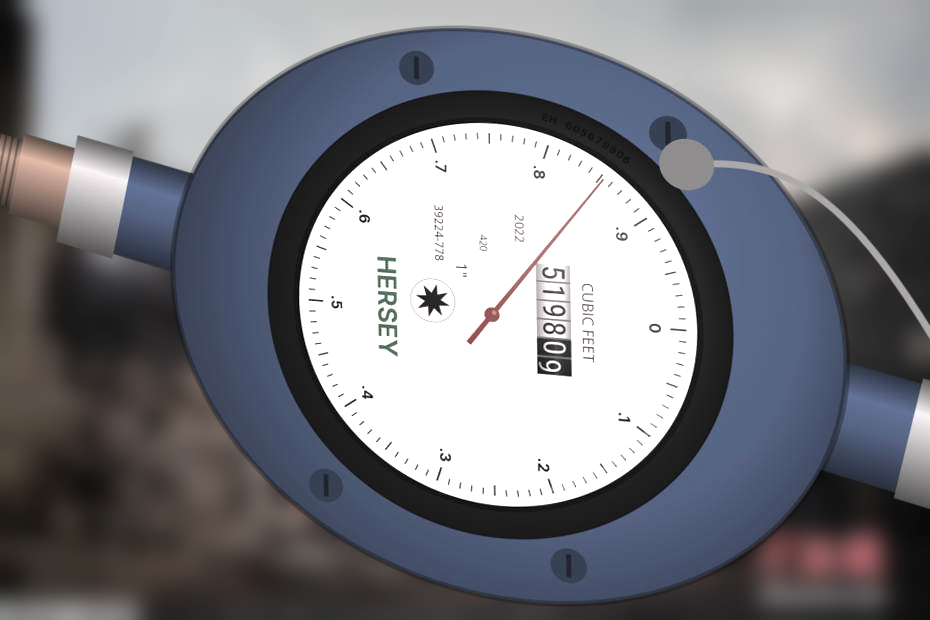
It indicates 519808.85,ft³
